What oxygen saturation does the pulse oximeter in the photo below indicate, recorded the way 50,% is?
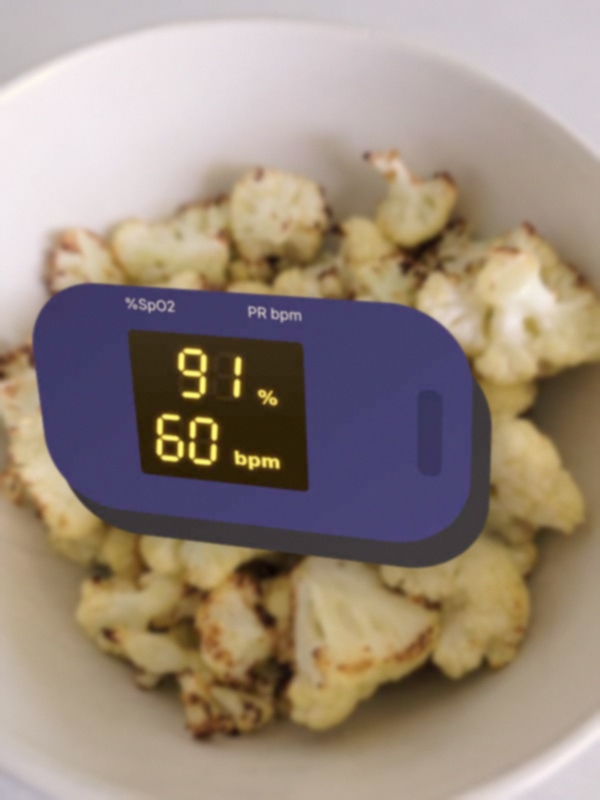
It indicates 91,%
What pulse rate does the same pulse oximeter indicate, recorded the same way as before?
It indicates 60,bpm
